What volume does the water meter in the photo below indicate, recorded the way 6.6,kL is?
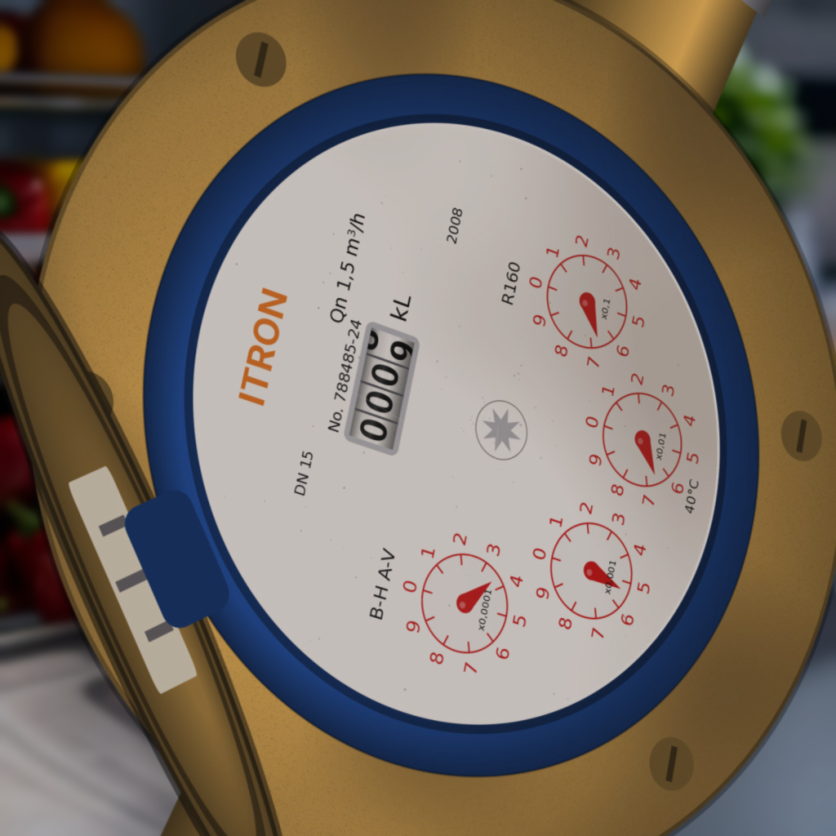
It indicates 8.6653,kL
